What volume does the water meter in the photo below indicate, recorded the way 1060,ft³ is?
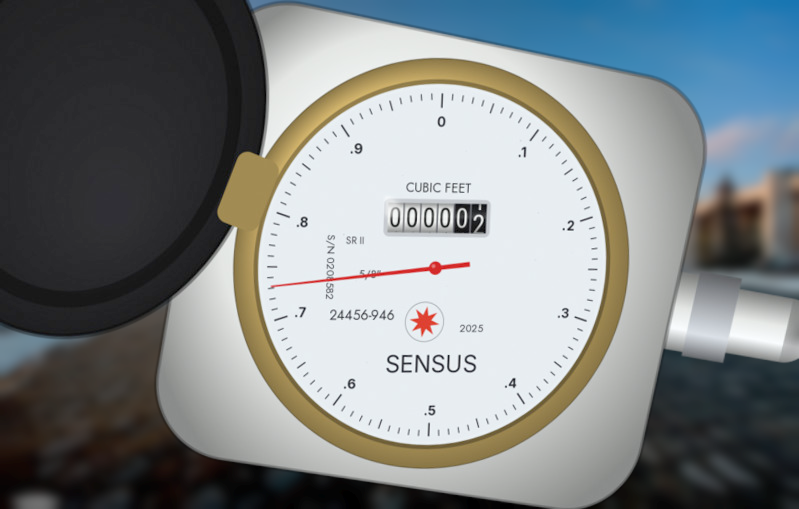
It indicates 1.73,ft³
